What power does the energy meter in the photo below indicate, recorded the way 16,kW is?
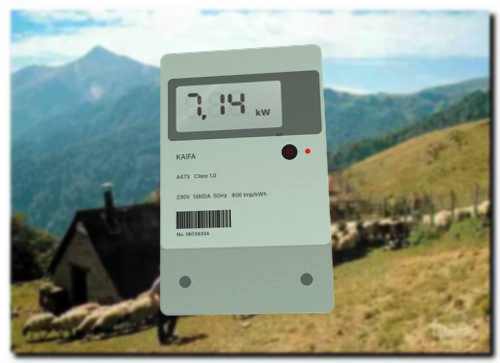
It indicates 7.14,kW
